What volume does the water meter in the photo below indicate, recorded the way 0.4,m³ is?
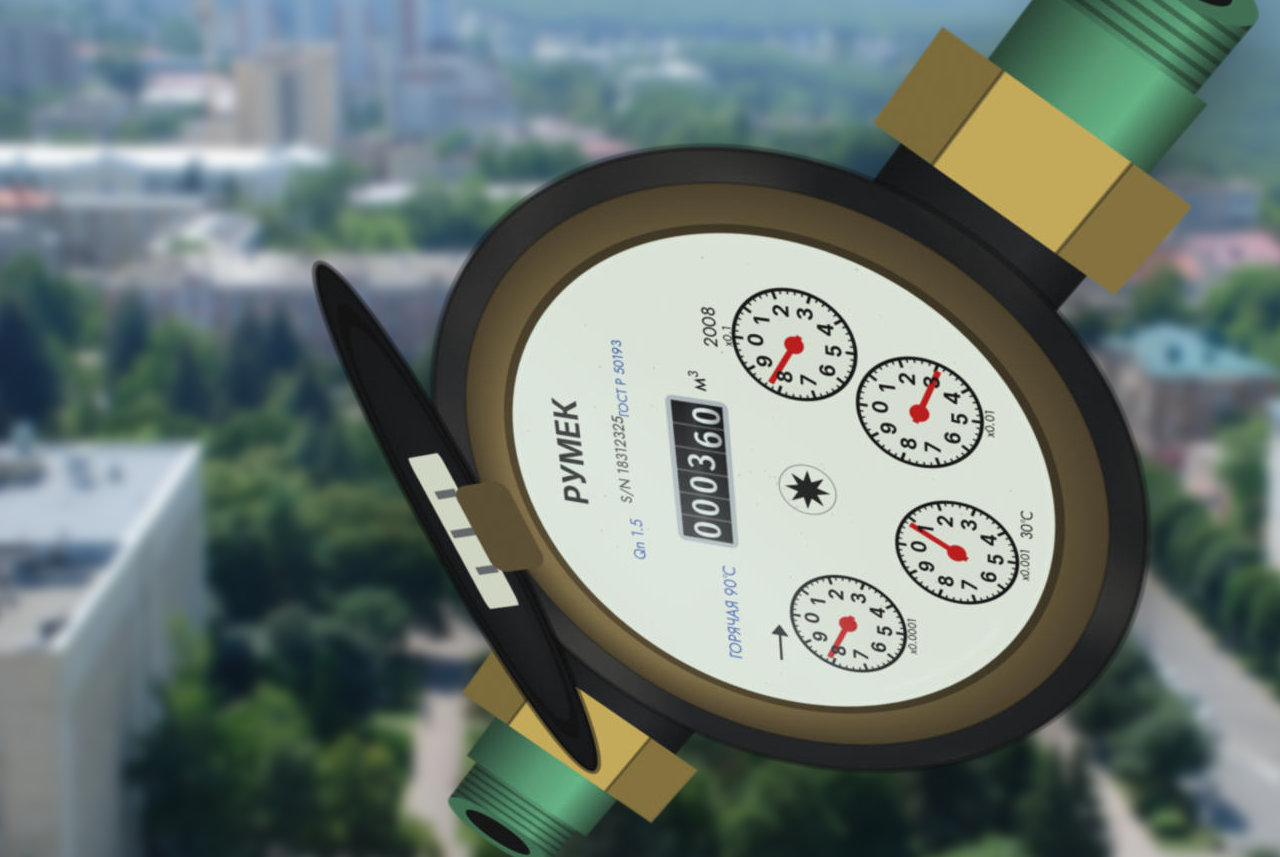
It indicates 359.8308,m³
